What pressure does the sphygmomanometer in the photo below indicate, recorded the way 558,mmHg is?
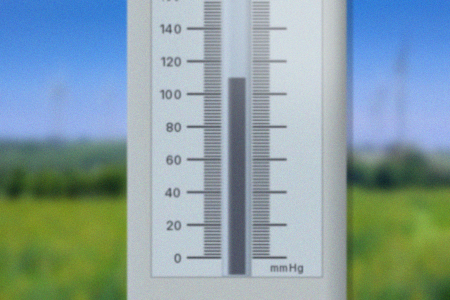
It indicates 110,mmHg
